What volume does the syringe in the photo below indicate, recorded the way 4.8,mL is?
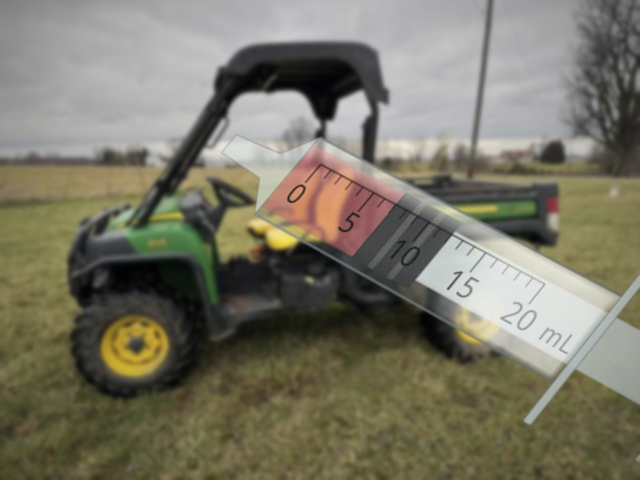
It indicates 7,mL
